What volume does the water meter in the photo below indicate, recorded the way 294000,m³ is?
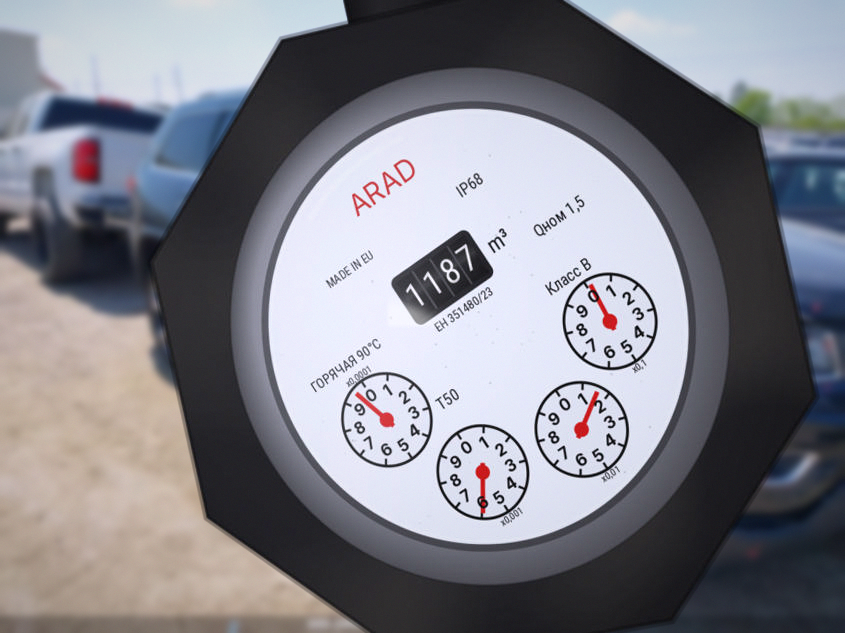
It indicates 1187.0159,m³
